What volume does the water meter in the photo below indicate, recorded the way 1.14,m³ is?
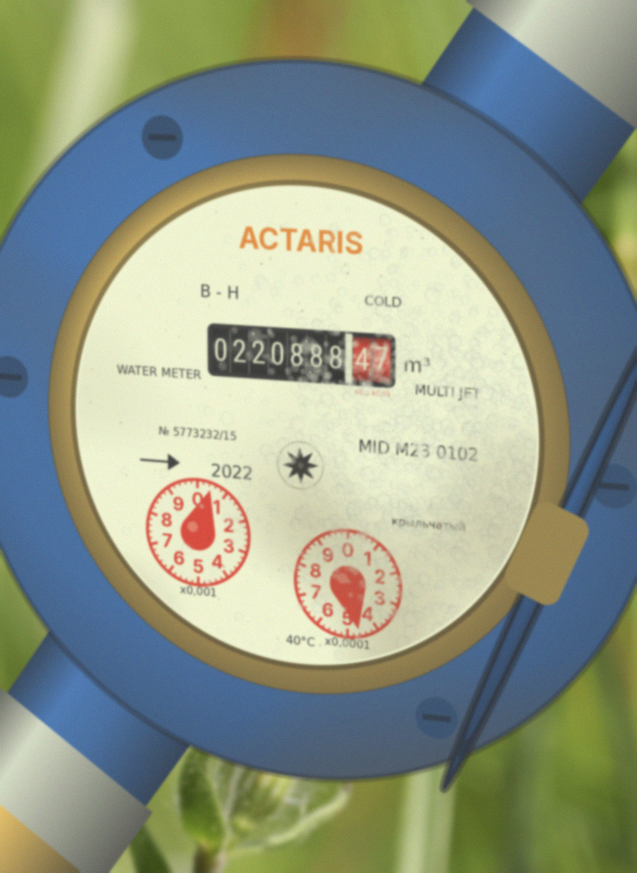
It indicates 220888.4704,m³
